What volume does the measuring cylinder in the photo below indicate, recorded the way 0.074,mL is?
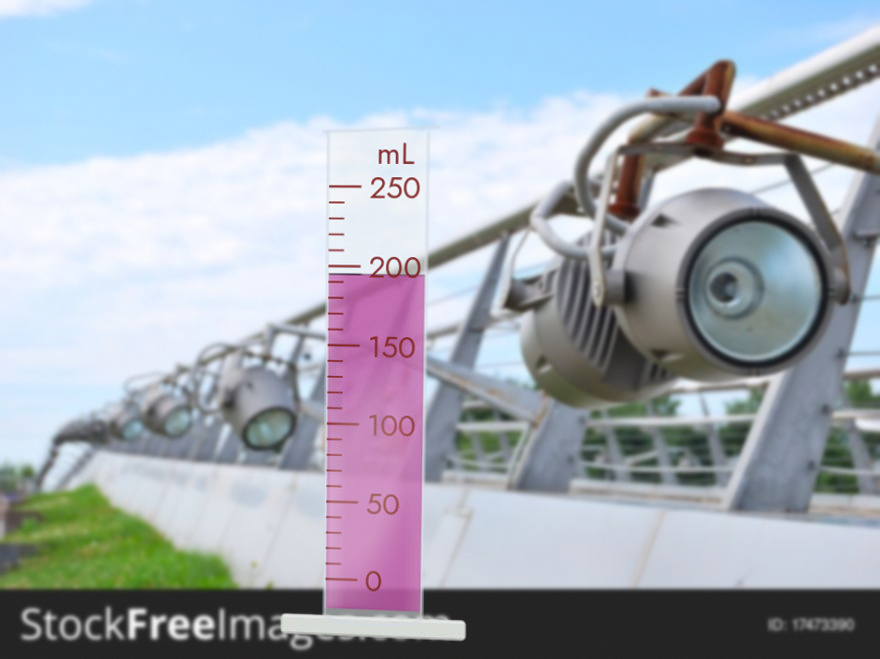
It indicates 195,mL
